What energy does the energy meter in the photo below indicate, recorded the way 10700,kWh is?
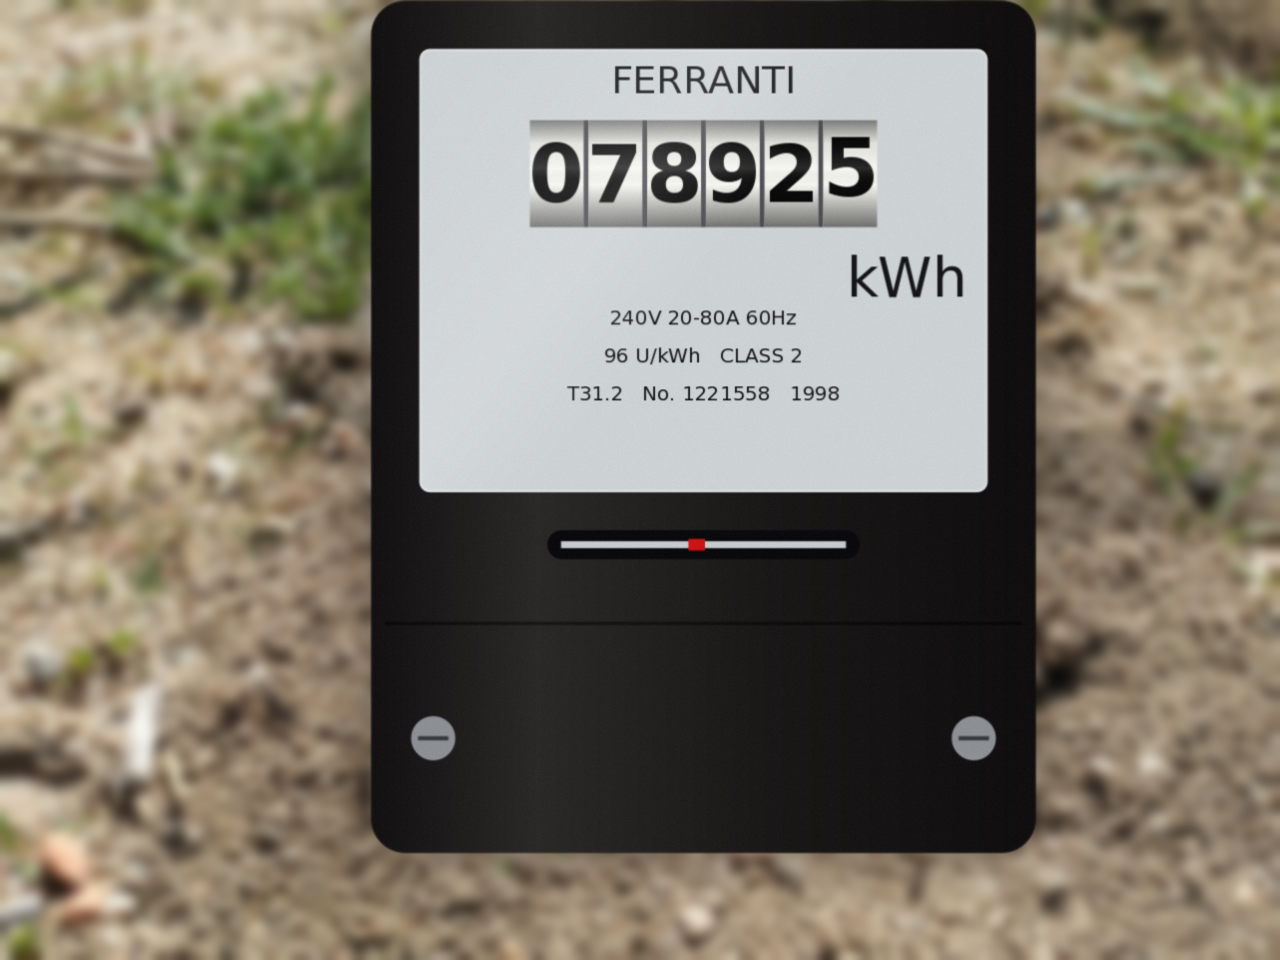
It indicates 78925,kWh
